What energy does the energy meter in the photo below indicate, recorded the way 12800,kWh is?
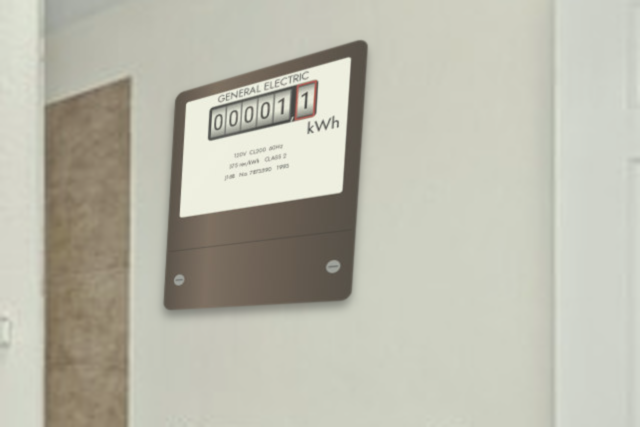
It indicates 1.1,kWh
